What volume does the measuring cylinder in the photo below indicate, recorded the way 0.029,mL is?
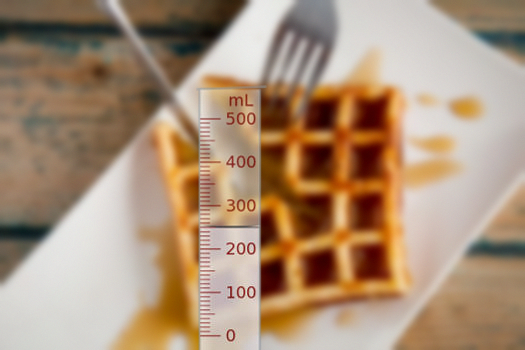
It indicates 250,mL
